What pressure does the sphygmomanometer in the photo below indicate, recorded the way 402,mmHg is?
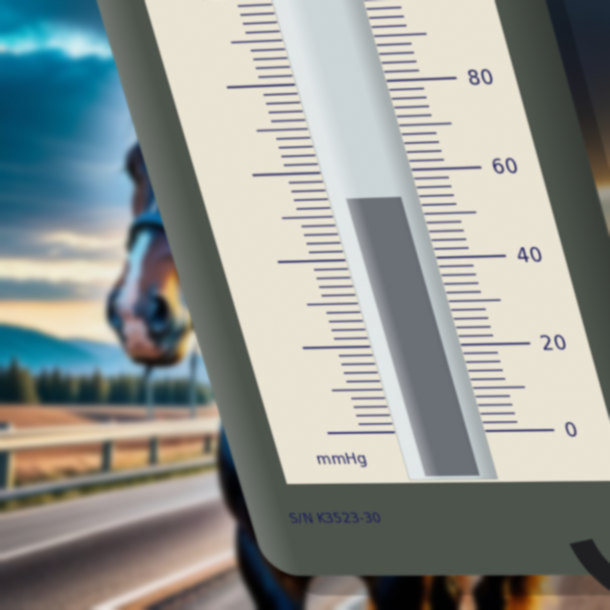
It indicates 54,mmHg
